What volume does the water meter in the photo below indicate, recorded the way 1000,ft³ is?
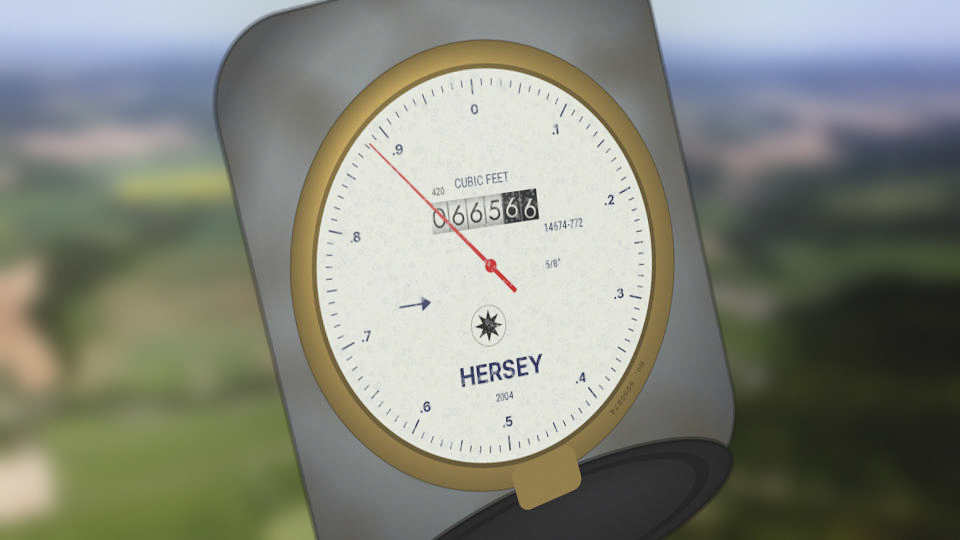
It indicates 66565.88,ft³
